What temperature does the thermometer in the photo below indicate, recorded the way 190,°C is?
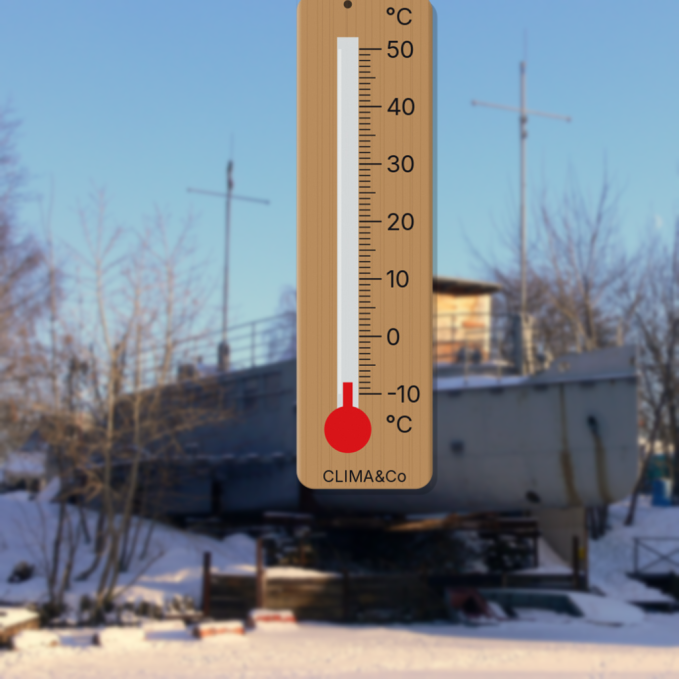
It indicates -8,°C
